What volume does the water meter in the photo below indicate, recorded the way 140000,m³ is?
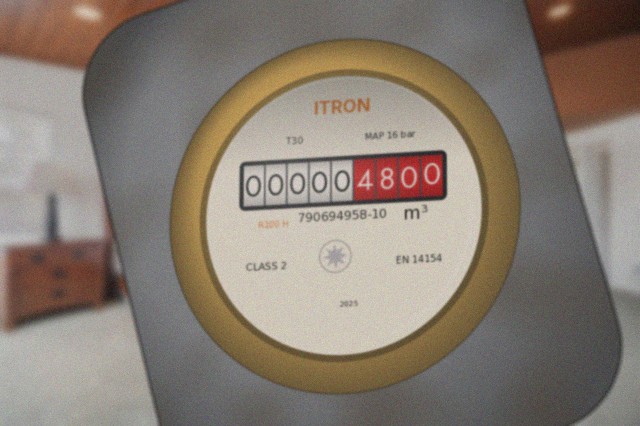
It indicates 0.4800,m³
